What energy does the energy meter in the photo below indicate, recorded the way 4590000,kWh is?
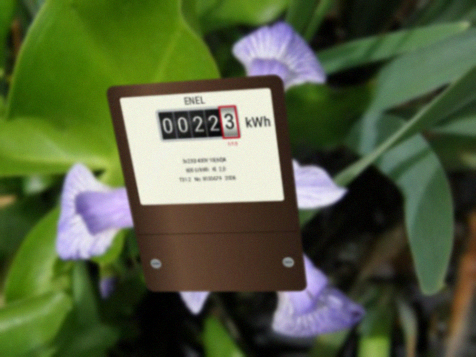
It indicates 22.3,kWh
